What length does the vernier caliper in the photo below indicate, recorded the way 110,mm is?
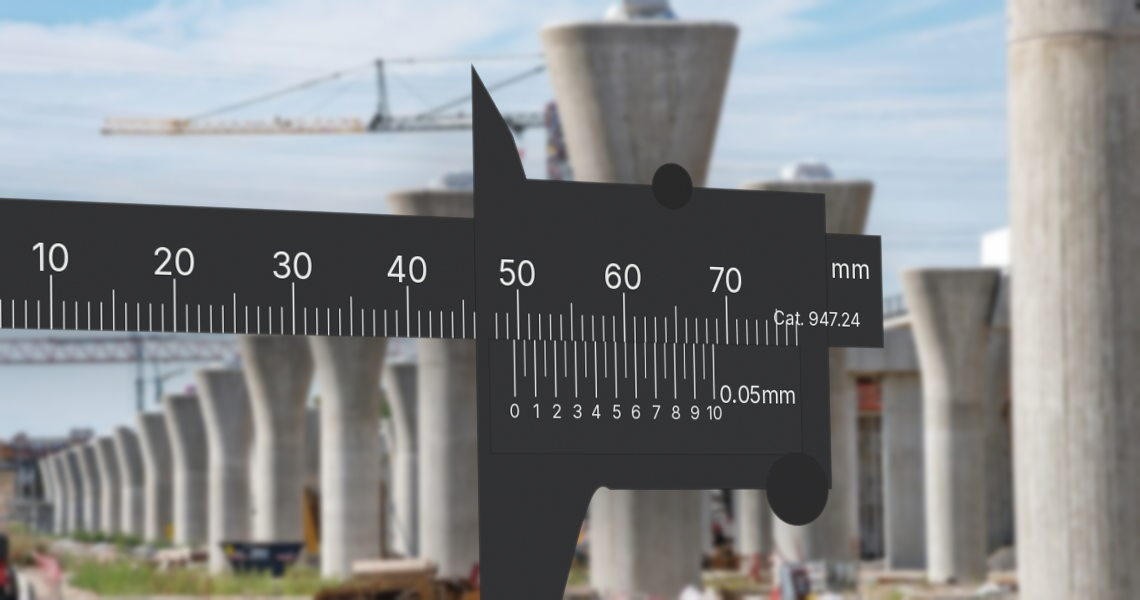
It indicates 49.6,mm
